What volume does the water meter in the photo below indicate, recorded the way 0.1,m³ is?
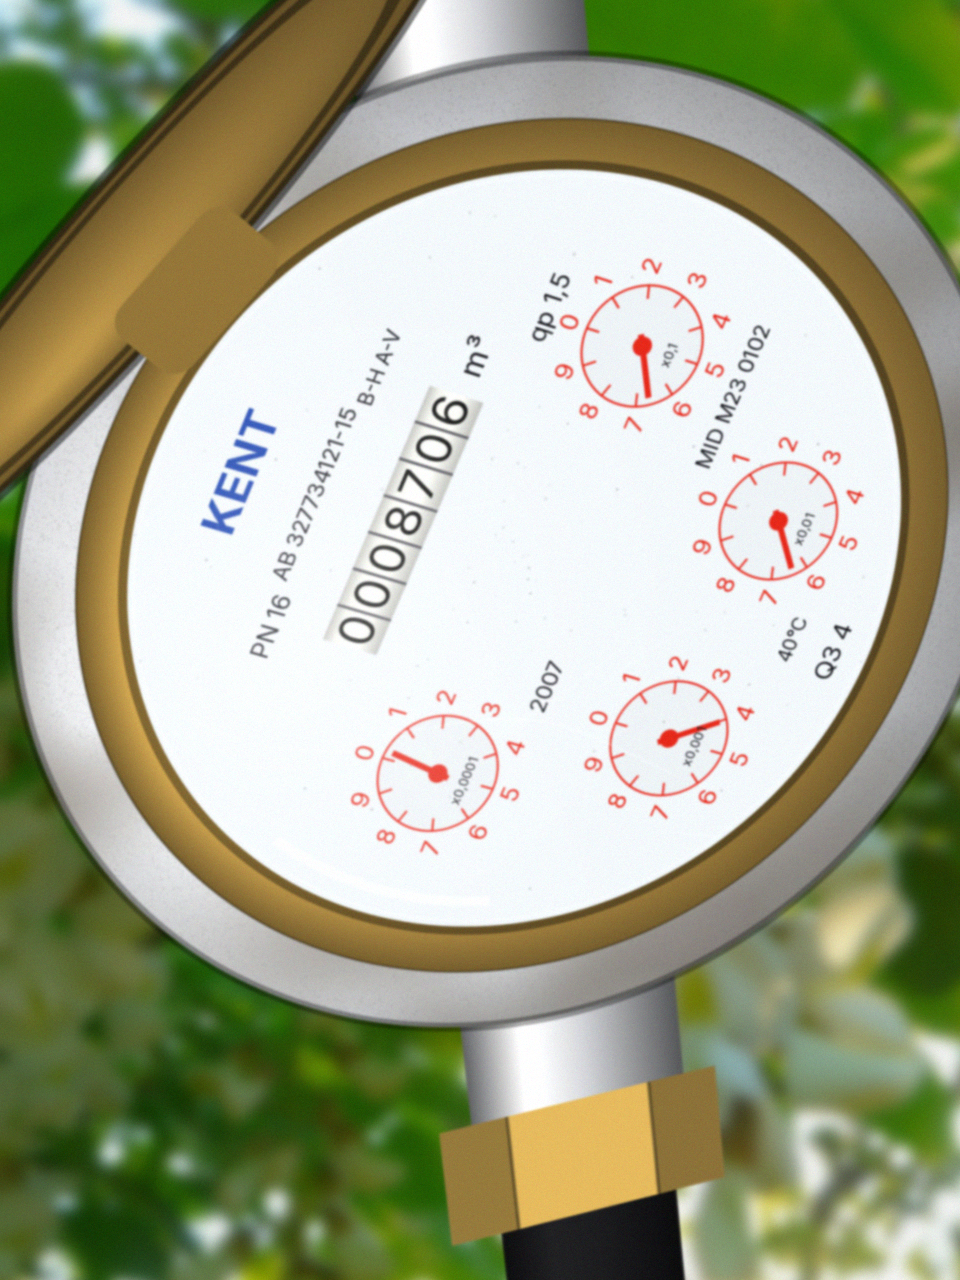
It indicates 8706.6640,m³
